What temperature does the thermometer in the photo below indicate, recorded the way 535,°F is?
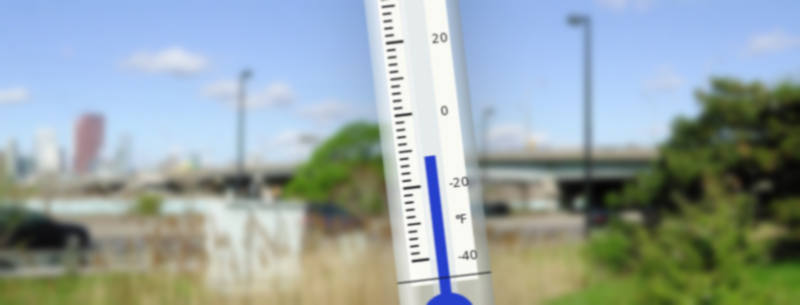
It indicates -12,°F
